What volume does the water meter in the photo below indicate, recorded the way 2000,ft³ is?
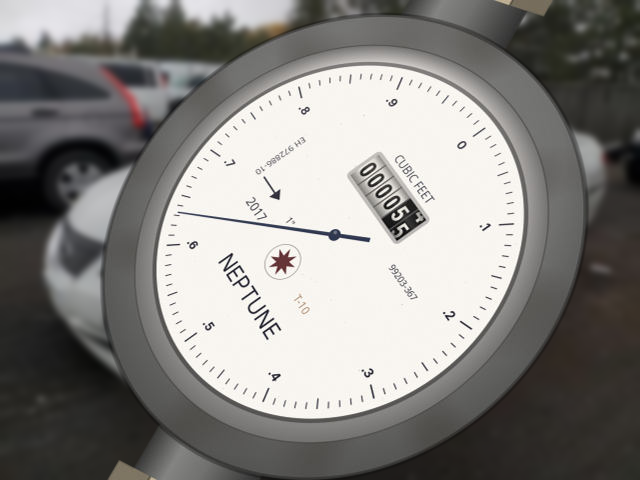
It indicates 54.63,ft³
